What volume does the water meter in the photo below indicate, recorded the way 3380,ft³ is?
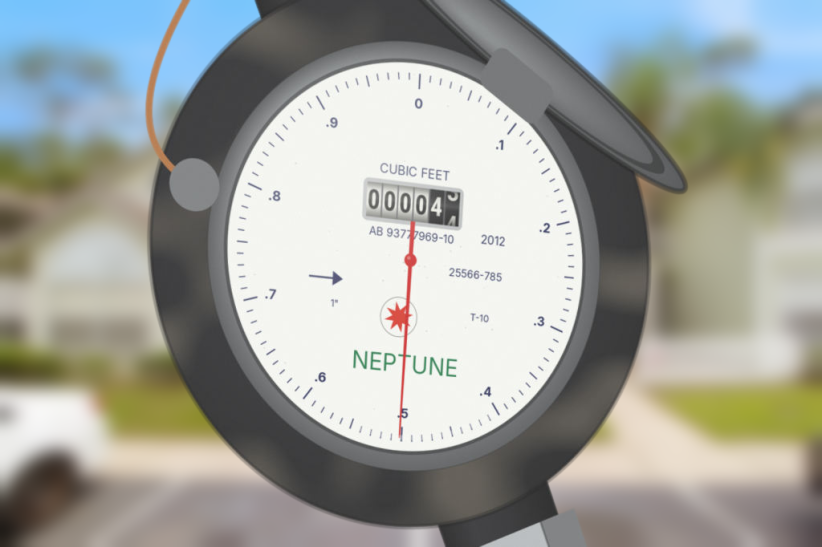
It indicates 43.50,ft³
